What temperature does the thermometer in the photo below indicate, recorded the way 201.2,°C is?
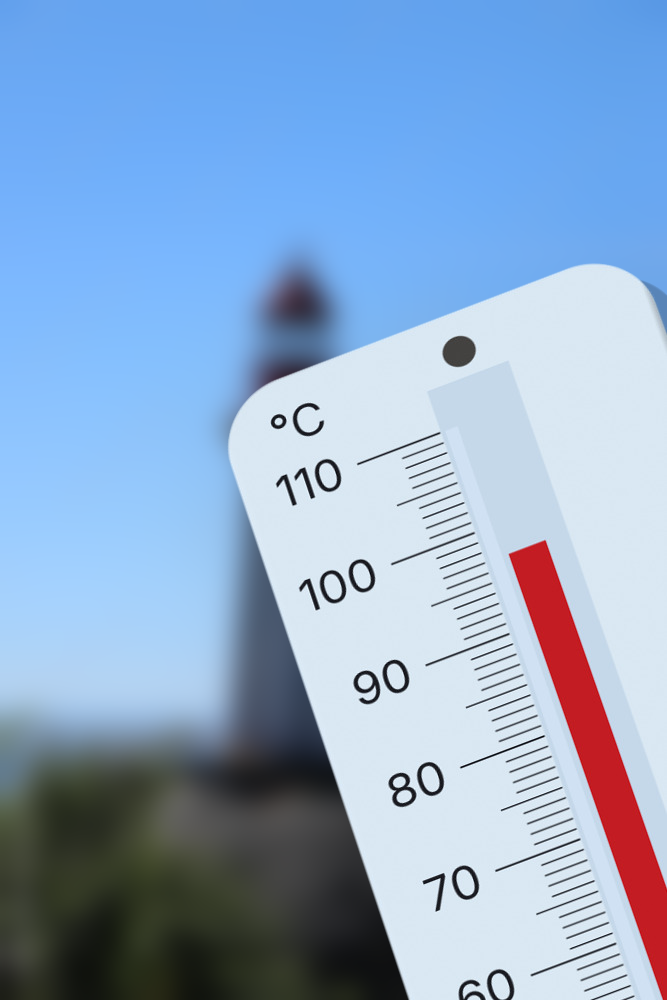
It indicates 97,°C
